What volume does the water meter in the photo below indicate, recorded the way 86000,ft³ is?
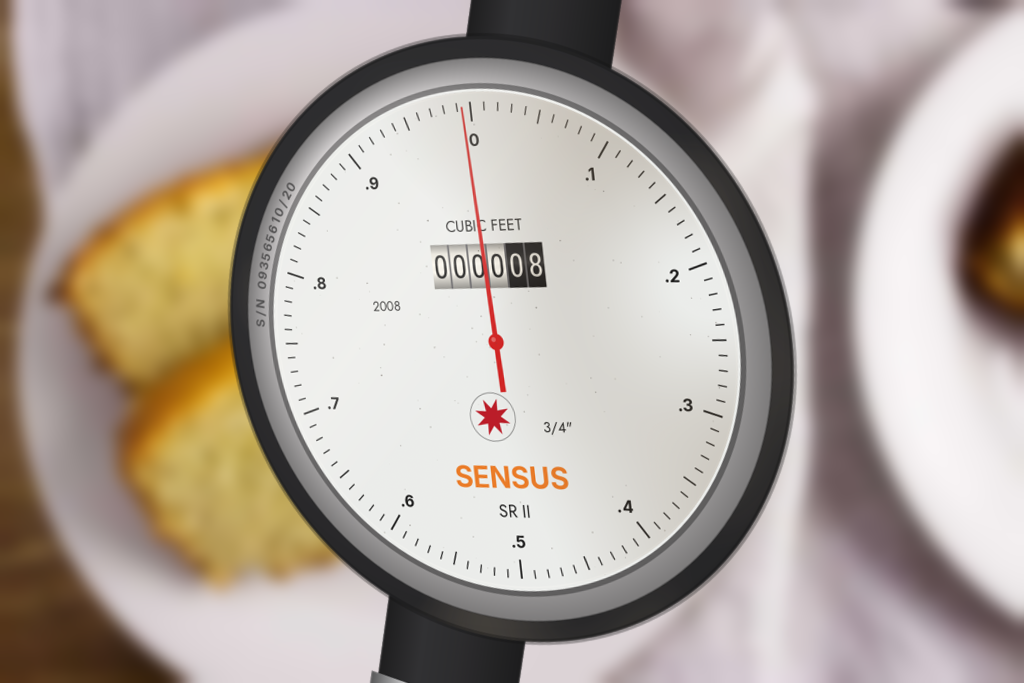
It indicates 7.99,ft³
